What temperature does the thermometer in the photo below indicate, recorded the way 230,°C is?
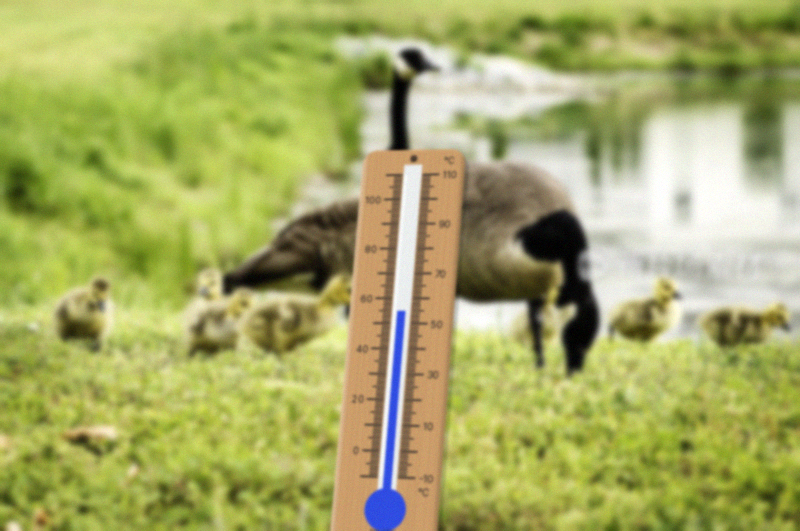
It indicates 55,°C
